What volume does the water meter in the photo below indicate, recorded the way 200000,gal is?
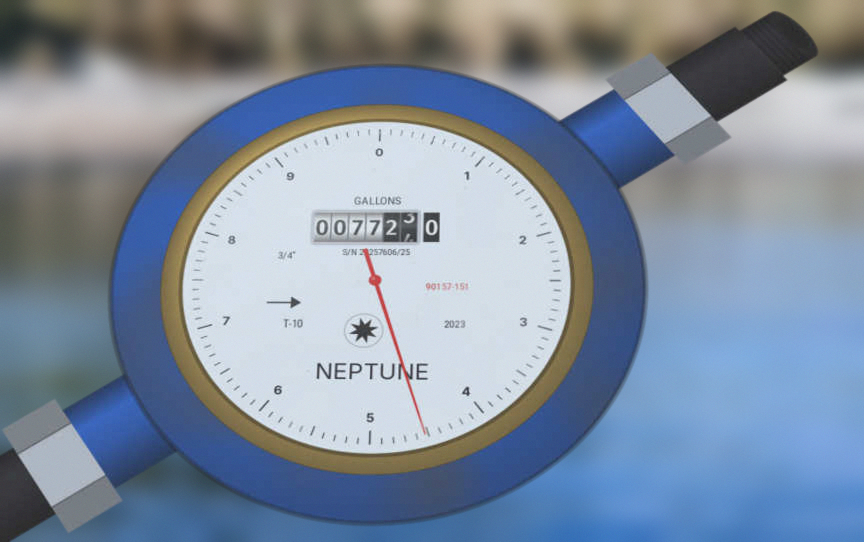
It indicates 77234.5,gal
